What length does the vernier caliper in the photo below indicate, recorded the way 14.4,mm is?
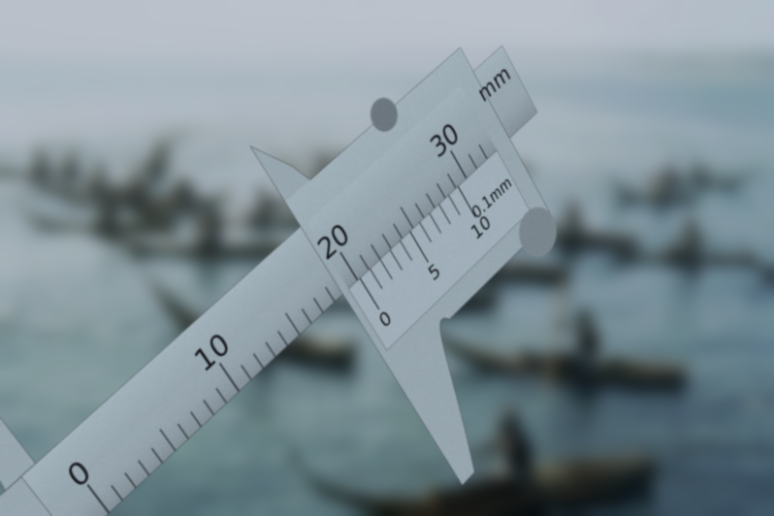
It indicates 20.2,mm
